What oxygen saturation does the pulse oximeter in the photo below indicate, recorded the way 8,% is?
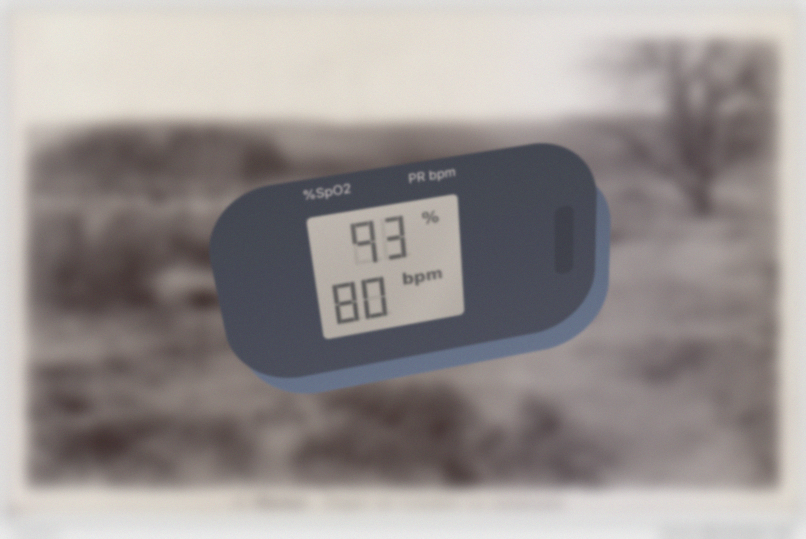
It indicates 93,%
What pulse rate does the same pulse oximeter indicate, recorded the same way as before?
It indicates 80,bpm
